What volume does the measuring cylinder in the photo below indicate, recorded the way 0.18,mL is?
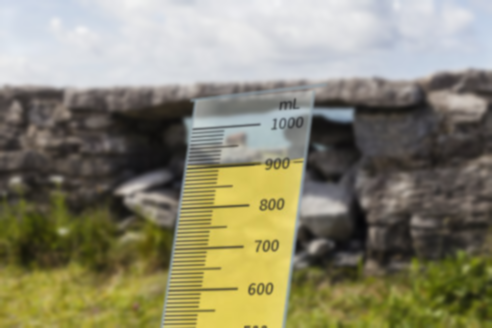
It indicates 900,mL
